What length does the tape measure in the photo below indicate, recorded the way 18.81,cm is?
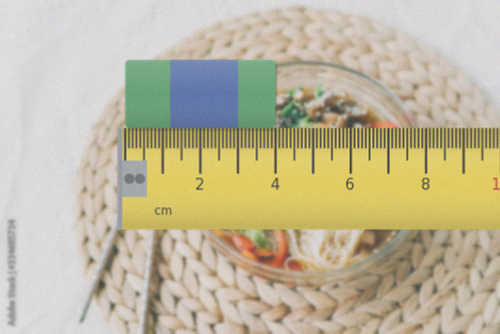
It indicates 4,cm
